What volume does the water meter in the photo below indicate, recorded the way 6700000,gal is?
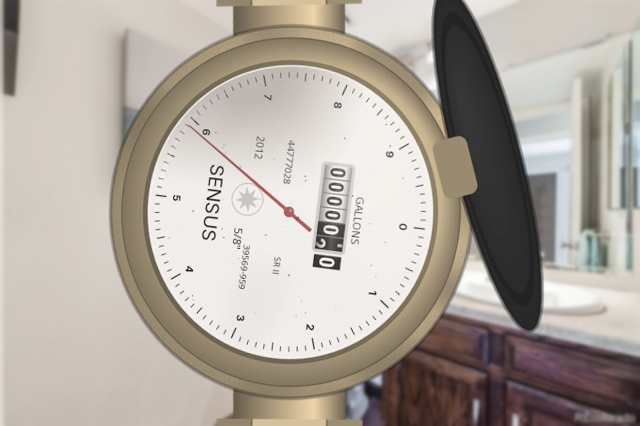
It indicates 15.9,gal
